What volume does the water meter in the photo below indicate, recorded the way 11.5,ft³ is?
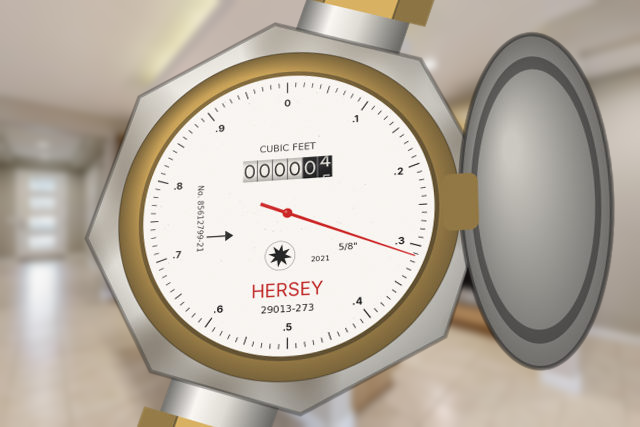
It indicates 4.31,ft³
